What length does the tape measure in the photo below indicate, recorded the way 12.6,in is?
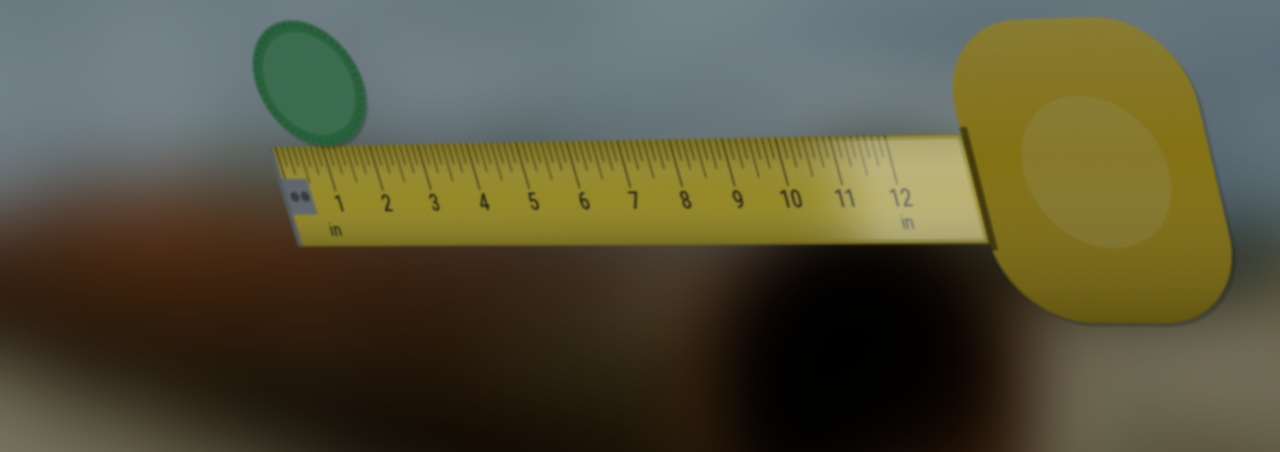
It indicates 2.25,in
